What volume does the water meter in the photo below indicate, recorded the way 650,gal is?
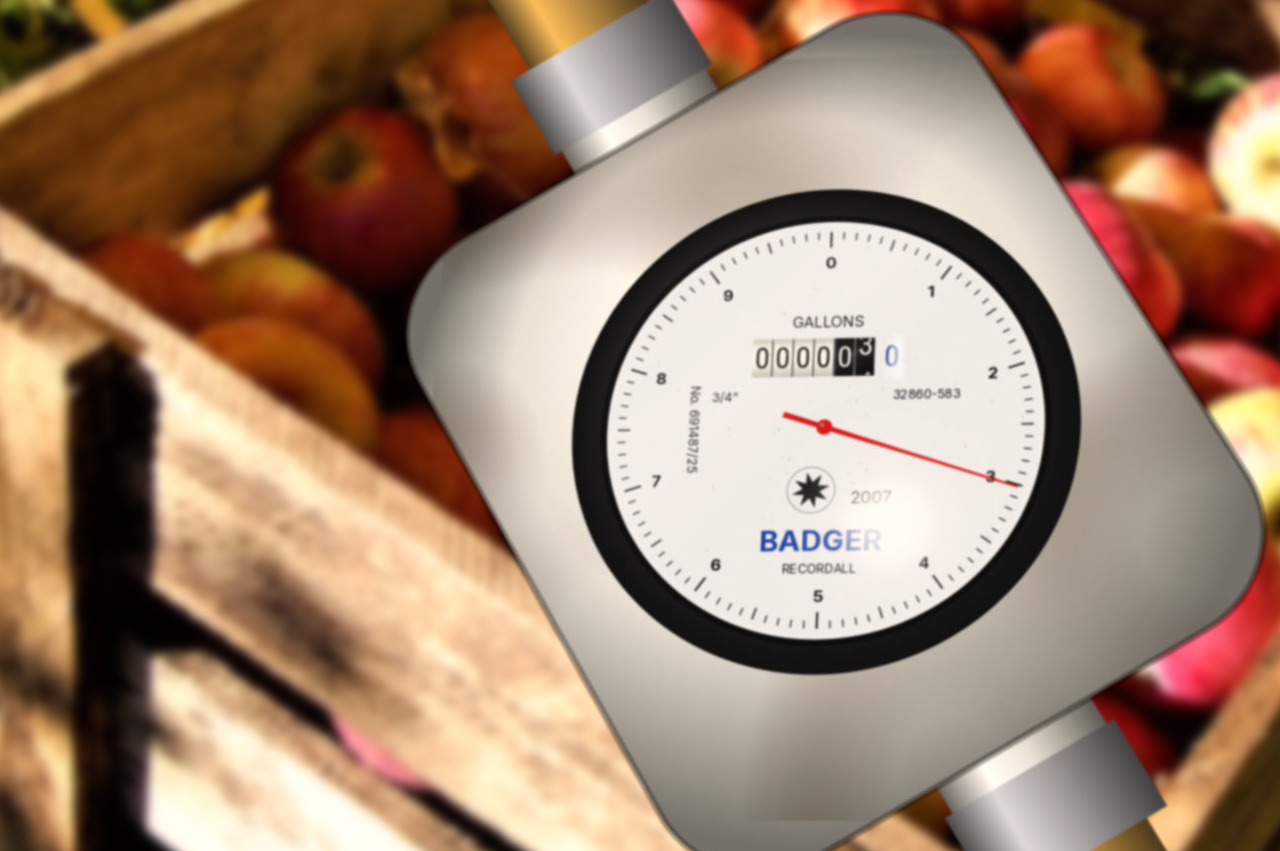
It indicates 33.0,gal
